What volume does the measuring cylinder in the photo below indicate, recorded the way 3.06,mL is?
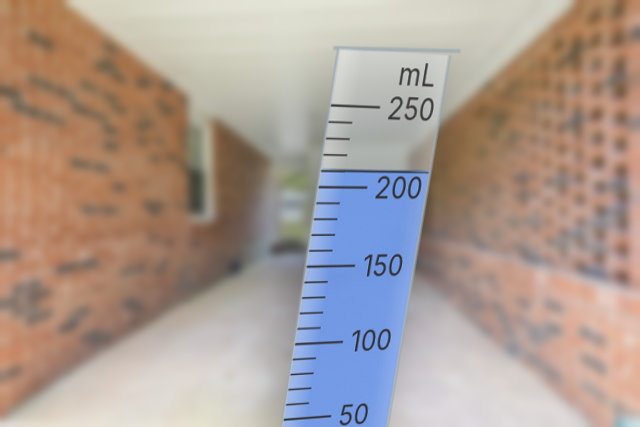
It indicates 210,mL
